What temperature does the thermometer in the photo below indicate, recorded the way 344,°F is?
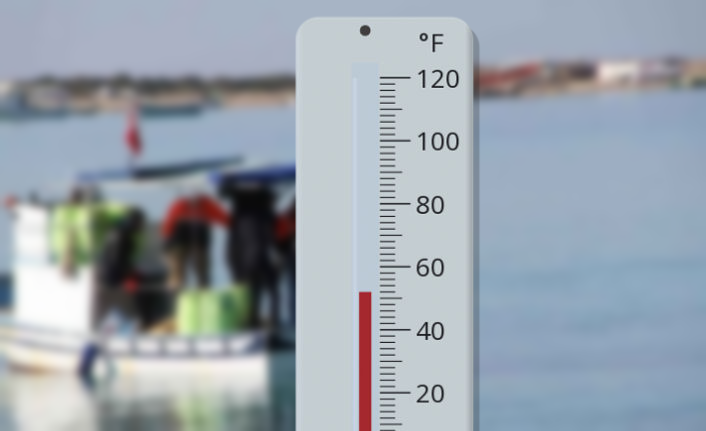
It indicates 52,°F
